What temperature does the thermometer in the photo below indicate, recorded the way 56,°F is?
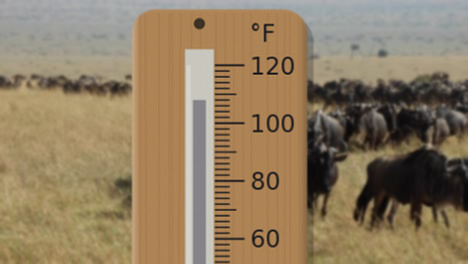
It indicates 108,°F
